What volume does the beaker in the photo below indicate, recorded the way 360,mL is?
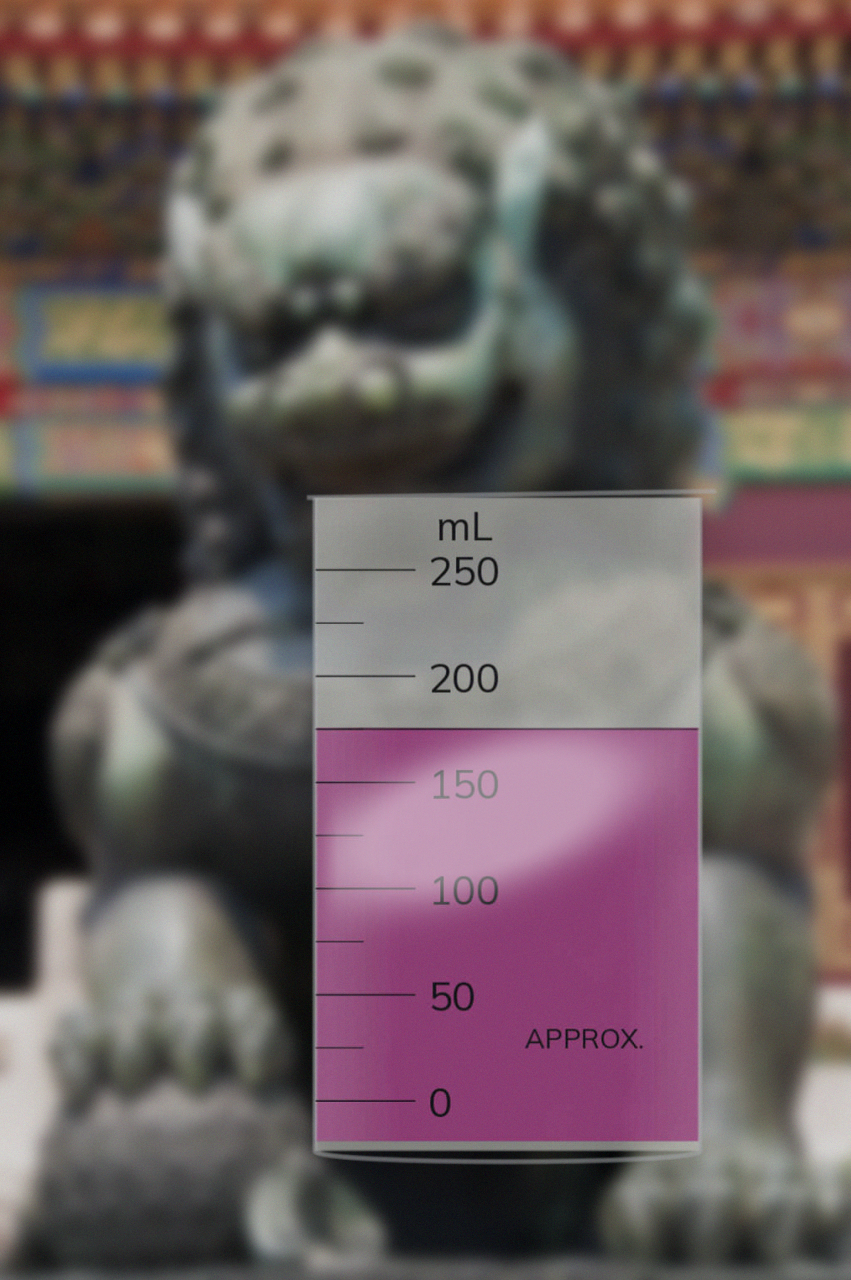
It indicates 175,mL
